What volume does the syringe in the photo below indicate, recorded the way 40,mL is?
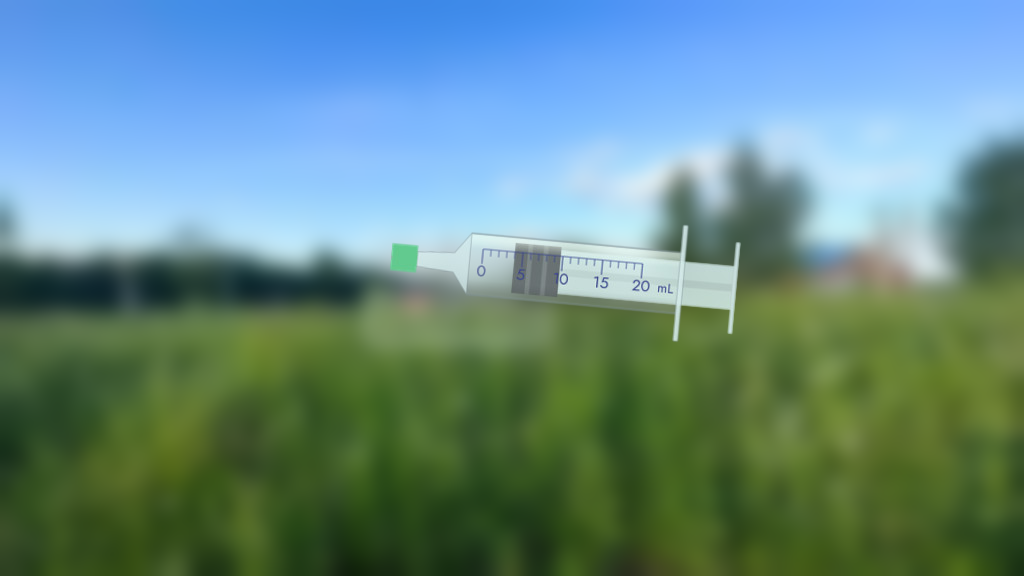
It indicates 4,mL
